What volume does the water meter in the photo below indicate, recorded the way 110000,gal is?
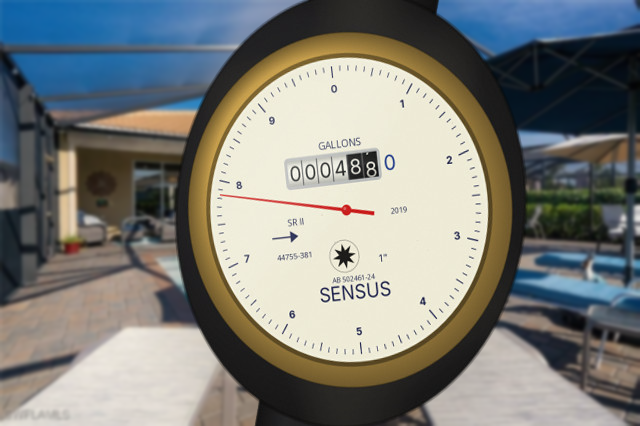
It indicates 4877.8,gal
